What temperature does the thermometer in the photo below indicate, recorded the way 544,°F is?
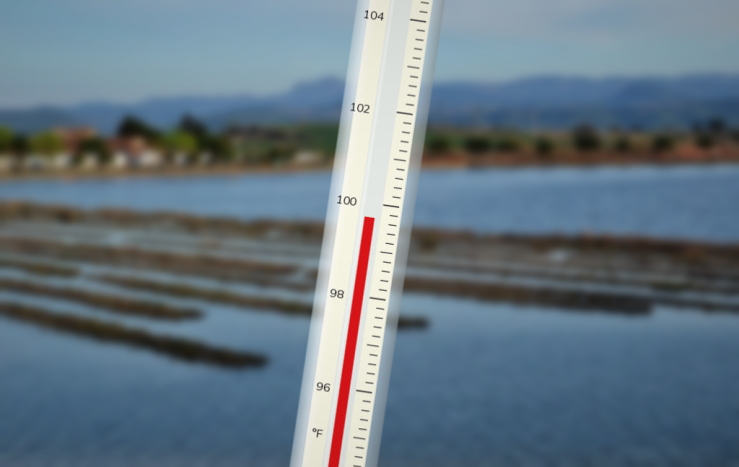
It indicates 99.7,°F
